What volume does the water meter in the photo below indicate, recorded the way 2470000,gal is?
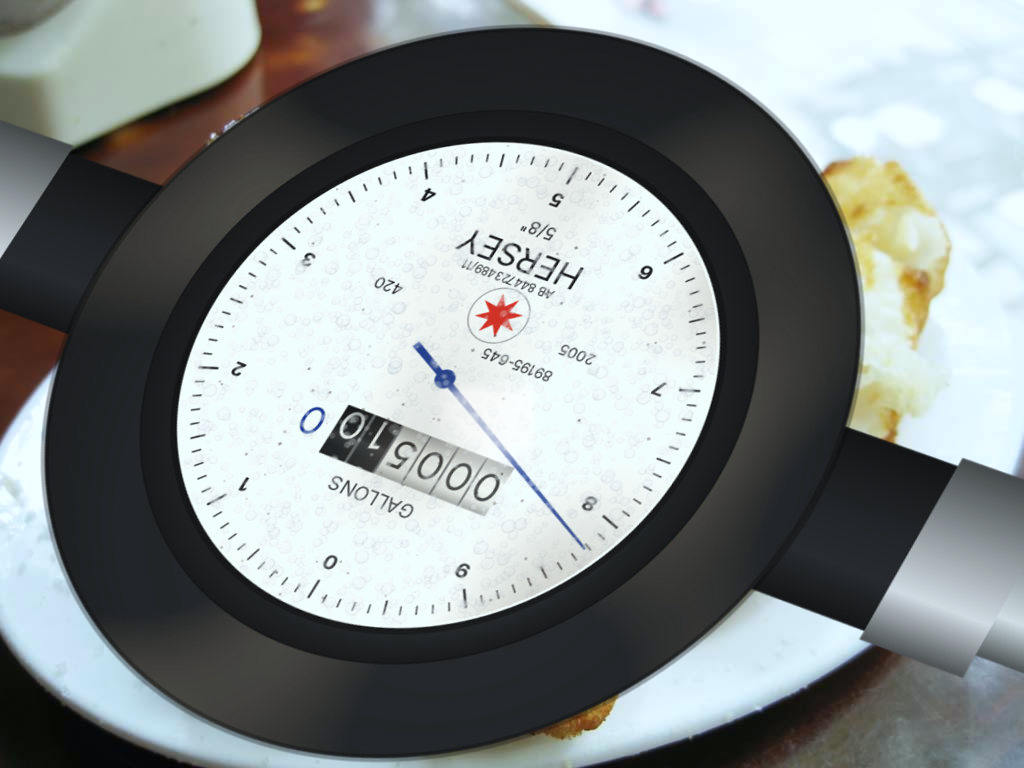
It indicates 5098.2,gal
